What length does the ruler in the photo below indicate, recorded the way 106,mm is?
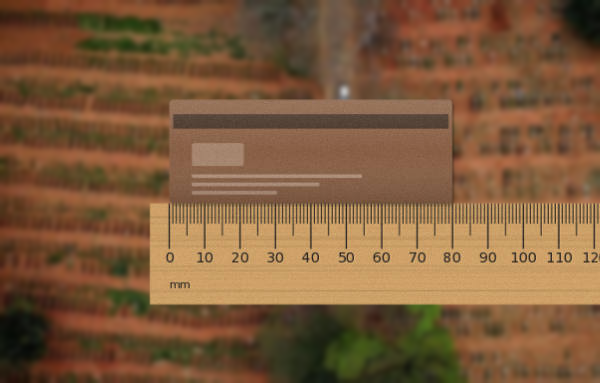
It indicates 80,mm
